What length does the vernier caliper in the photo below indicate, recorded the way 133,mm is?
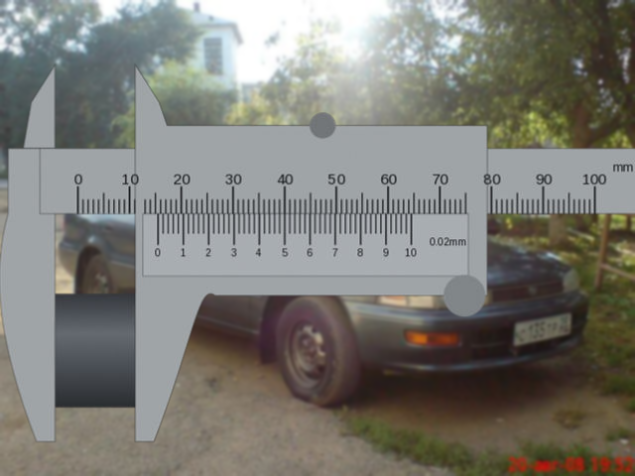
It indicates 15.5,mm
